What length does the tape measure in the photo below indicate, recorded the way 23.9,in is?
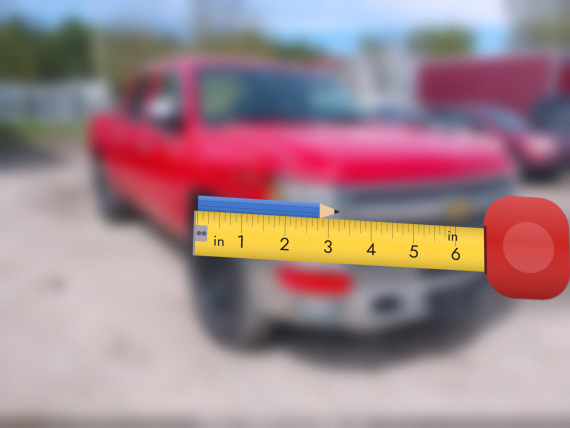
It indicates 3.25,in
